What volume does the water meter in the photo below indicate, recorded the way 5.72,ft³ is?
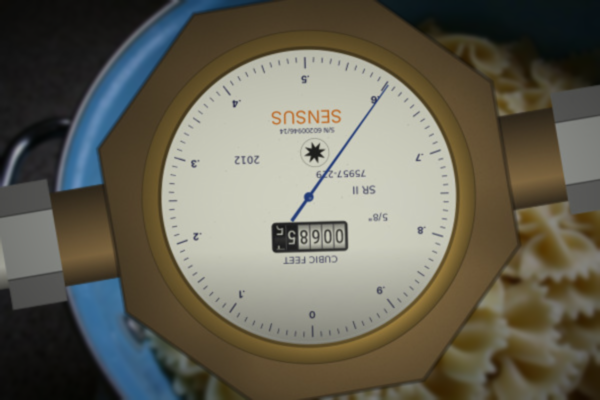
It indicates 6854.60,ft³
